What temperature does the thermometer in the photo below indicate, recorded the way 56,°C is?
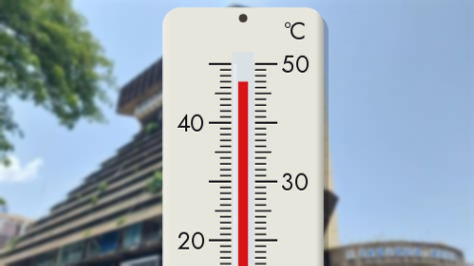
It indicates 47,°C
